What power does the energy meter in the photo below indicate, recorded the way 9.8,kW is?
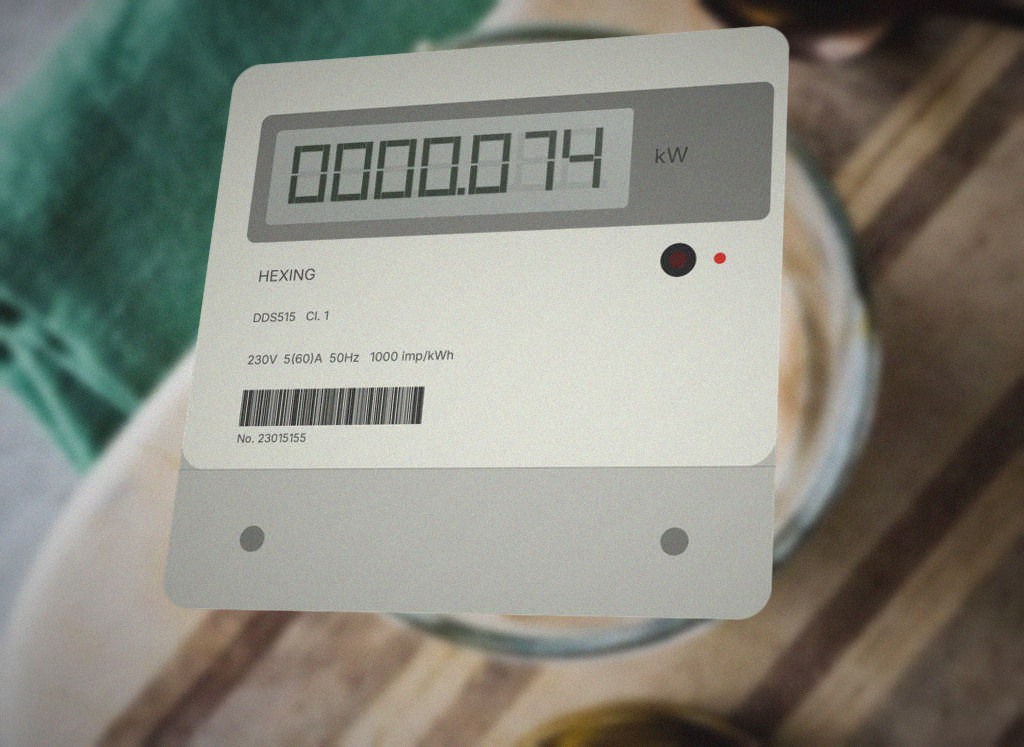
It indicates 0.074,kW
